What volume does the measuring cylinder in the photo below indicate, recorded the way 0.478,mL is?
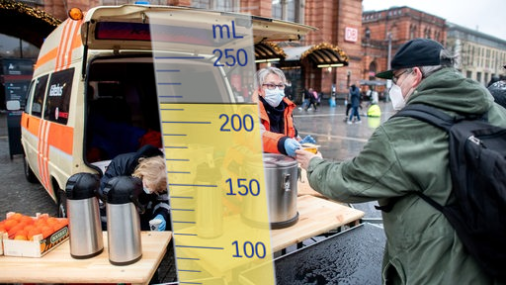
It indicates 215,mL
